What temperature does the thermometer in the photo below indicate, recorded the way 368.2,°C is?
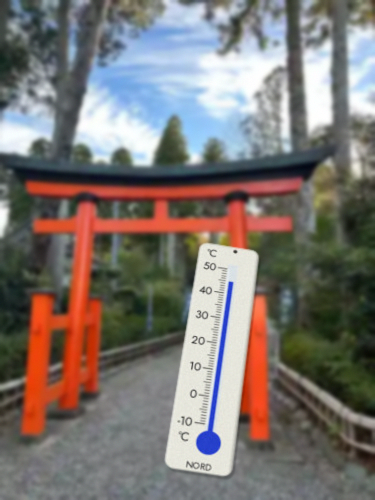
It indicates 45,°C
